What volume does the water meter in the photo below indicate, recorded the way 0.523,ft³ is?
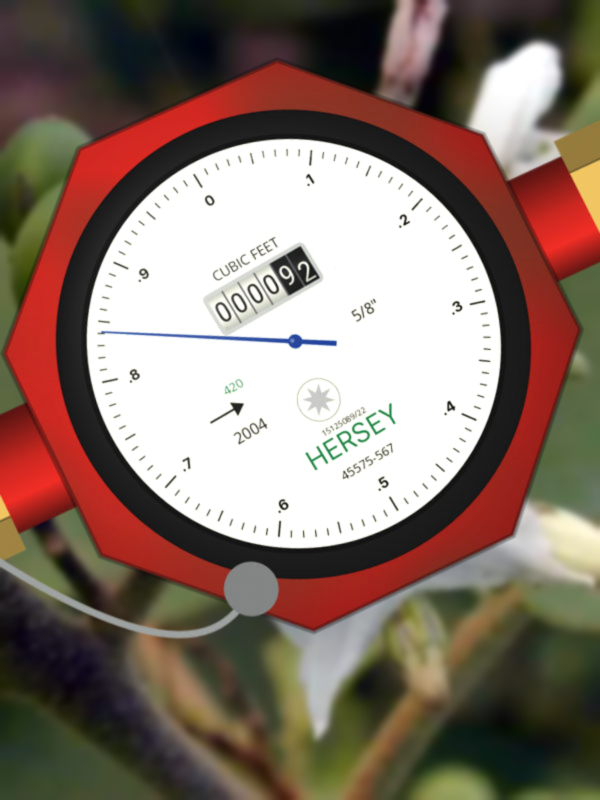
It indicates 91.84,ft³
